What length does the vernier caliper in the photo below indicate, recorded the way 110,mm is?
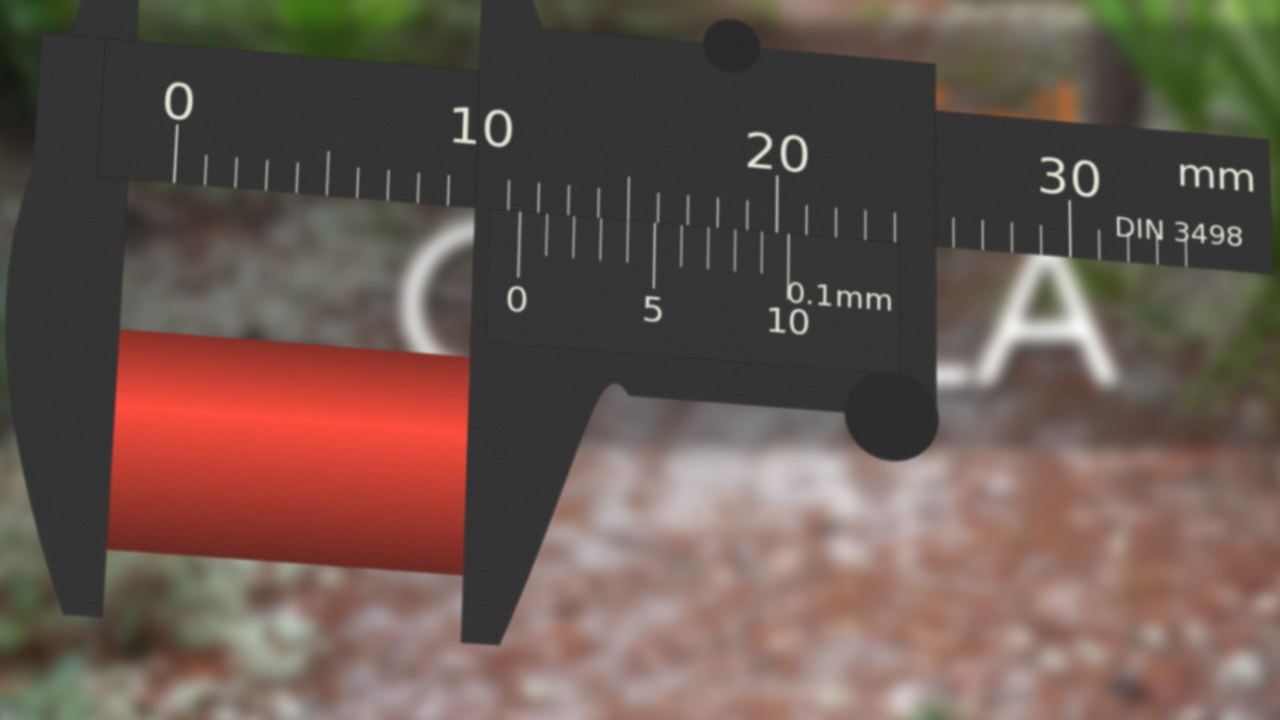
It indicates 11.4,mm
